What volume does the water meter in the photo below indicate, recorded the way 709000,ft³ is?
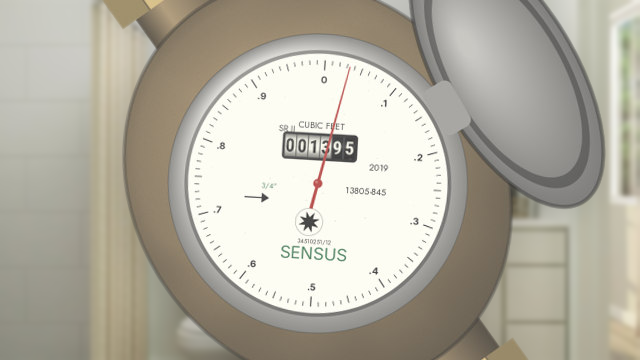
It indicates 1395.03,ft³
